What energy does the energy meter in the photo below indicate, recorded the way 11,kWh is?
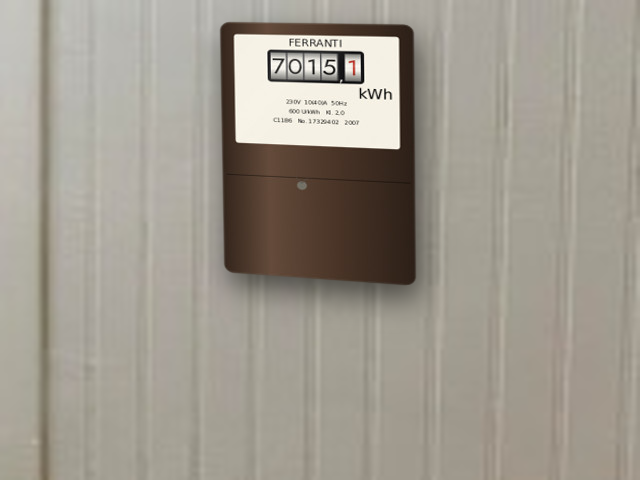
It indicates 7015.1,kWh
